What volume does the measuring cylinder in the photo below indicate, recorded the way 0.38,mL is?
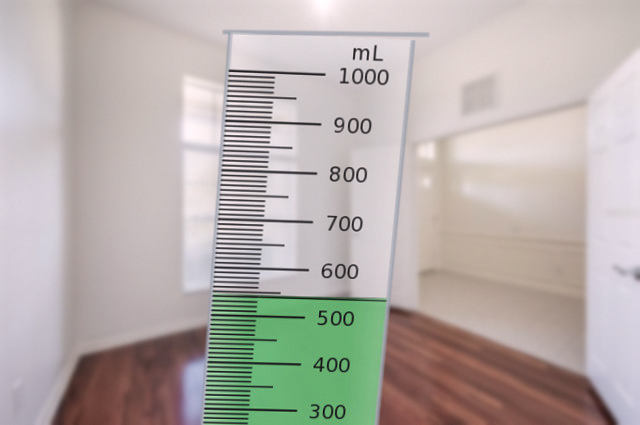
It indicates 540,mL
